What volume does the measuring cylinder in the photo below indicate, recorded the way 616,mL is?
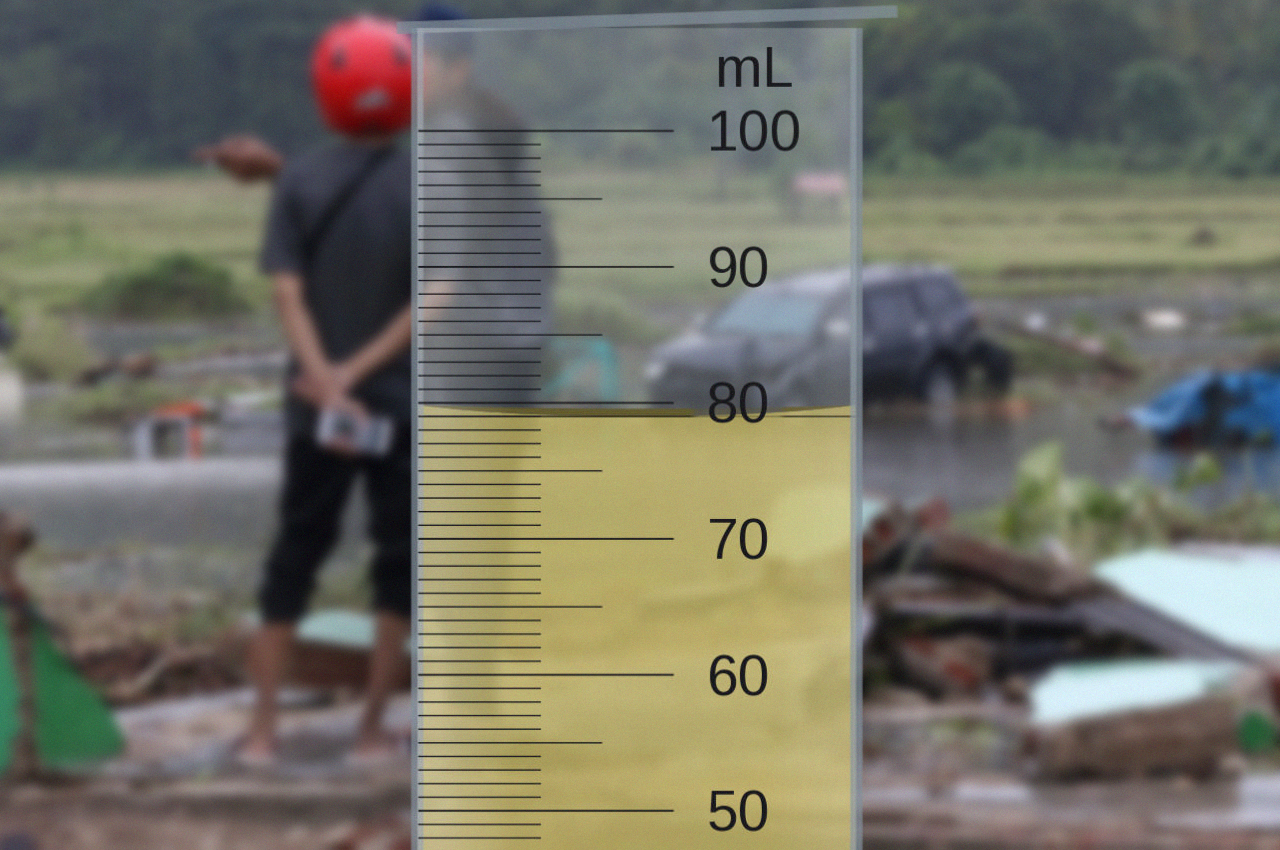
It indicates 79,mL
